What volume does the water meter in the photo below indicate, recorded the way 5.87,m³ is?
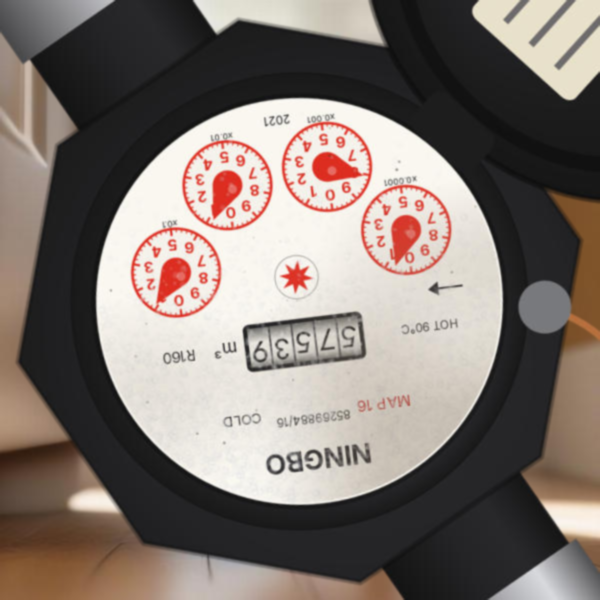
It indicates 57539.1080,m³
